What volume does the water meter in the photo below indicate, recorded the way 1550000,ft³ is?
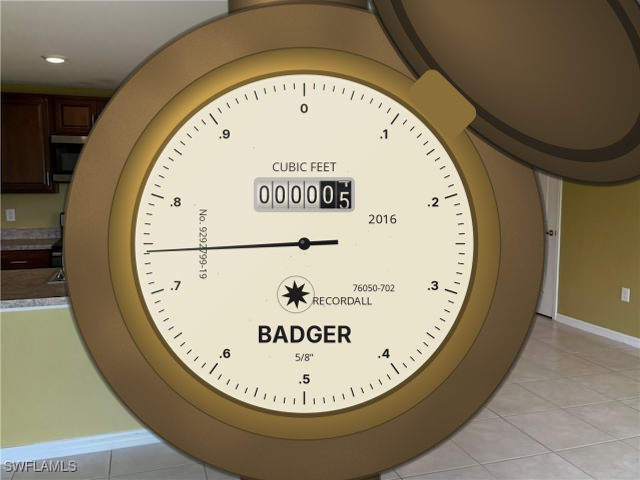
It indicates 4.74,ft³
